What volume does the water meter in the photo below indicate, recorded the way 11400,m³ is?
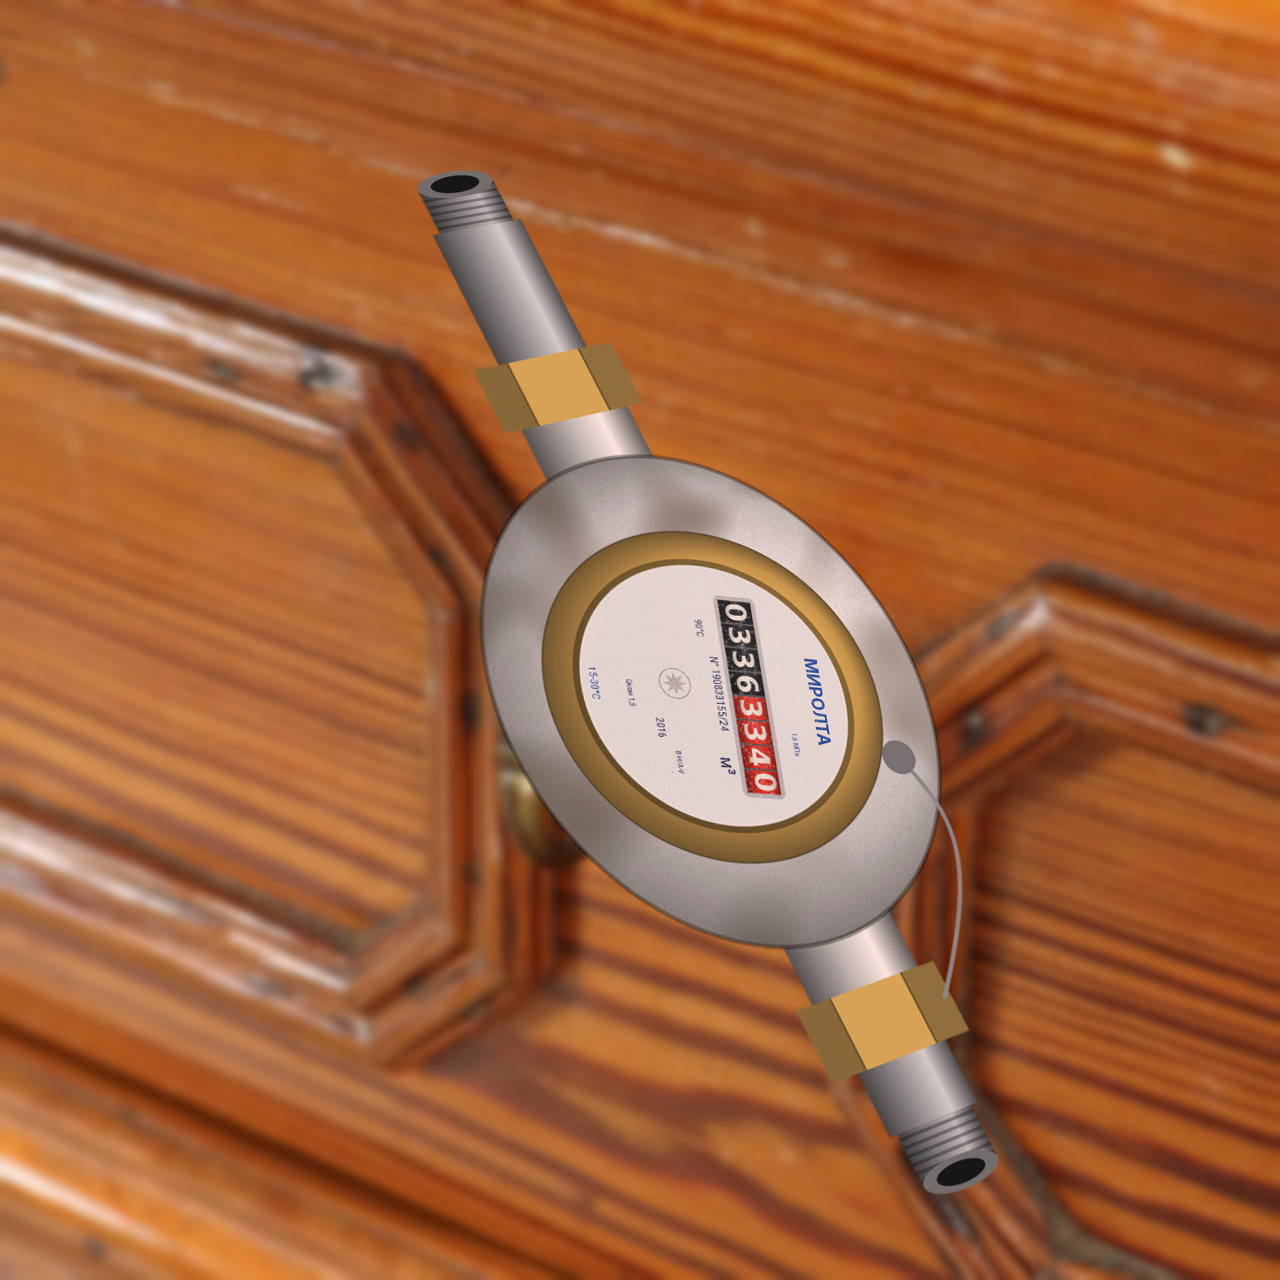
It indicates 336.3340,m³
